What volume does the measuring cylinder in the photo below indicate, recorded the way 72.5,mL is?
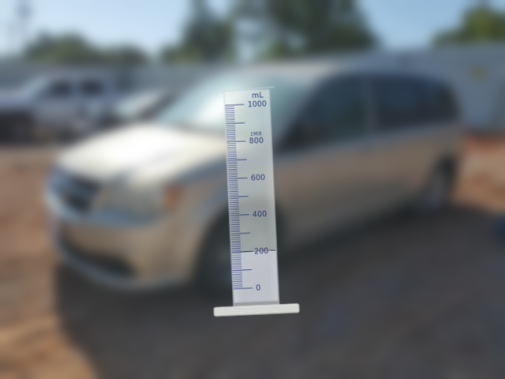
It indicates 200,mL
